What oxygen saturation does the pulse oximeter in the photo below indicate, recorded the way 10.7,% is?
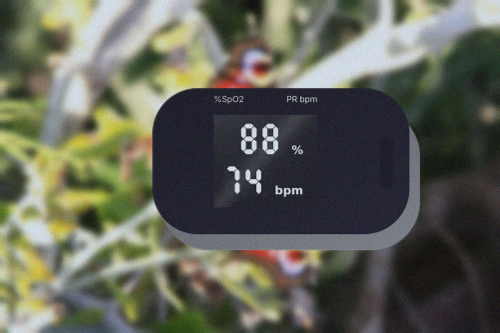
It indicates 88,%
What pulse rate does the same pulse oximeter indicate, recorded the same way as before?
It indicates 74,bpm
